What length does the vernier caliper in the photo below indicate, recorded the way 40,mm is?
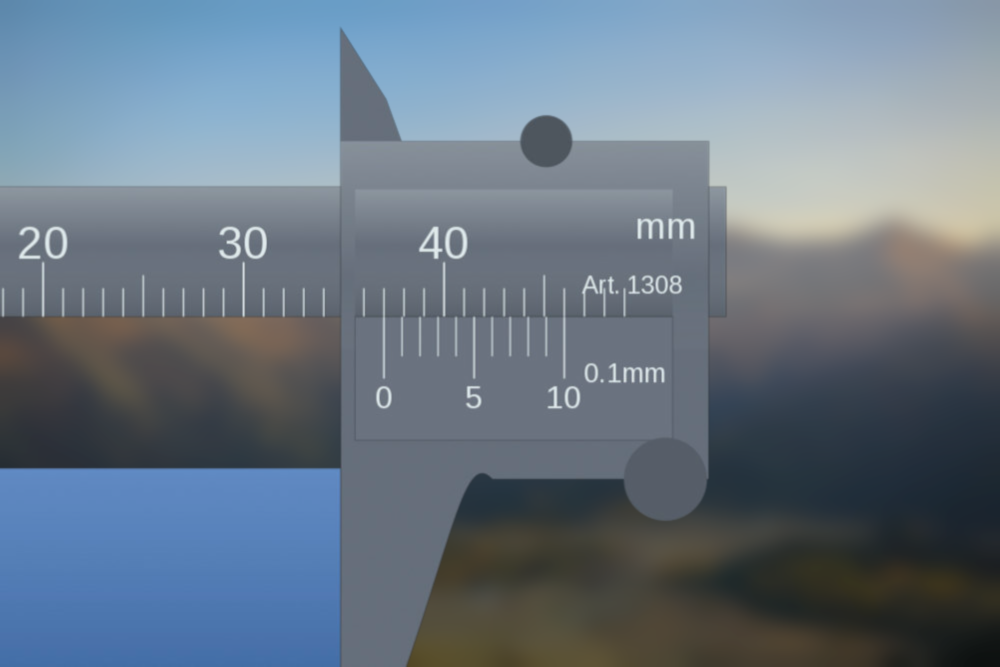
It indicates 37.0,mm
